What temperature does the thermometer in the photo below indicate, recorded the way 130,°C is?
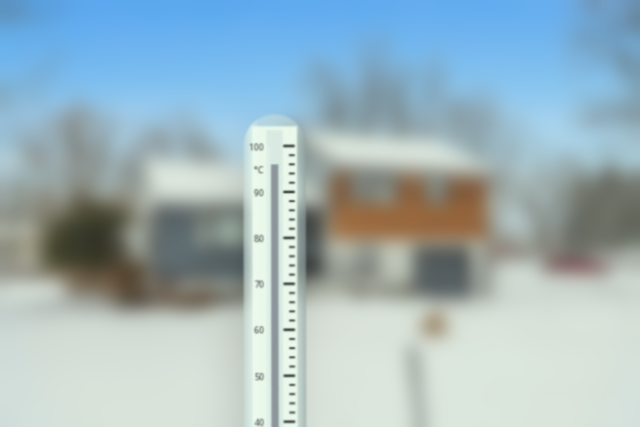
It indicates 96,°C
